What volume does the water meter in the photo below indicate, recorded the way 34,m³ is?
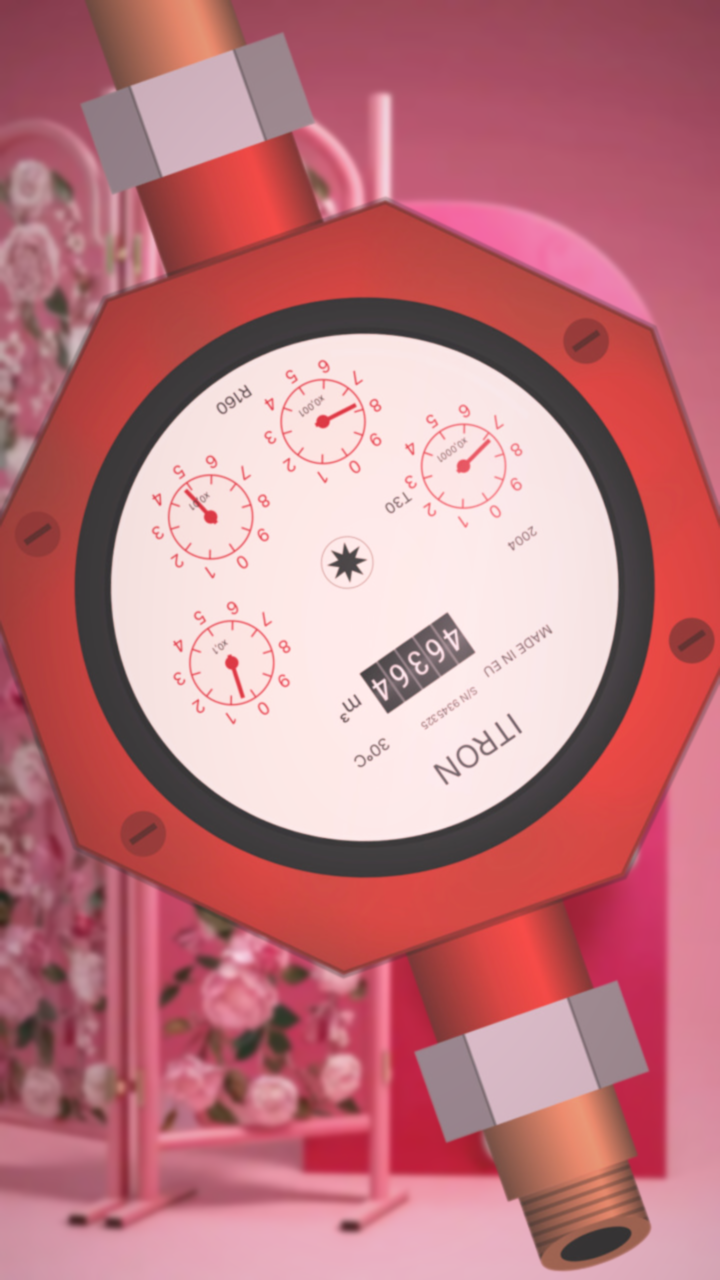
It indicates 46364.0477,m³
